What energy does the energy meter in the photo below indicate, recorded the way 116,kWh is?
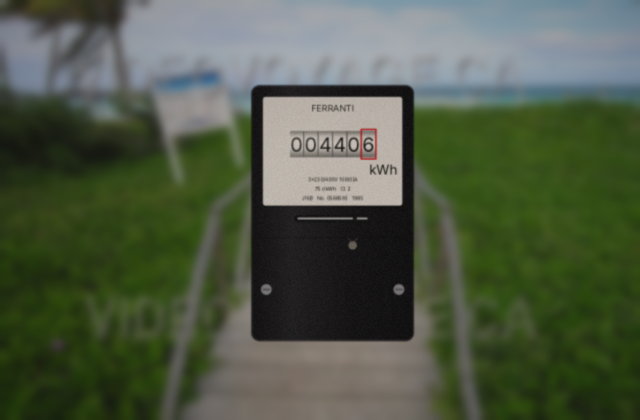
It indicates 440.6,kWh
